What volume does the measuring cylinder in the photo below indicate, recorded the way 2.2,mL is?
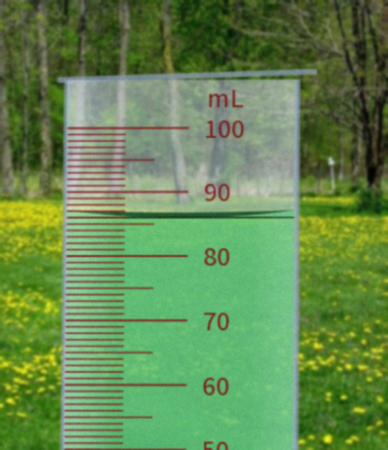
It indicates 86,mL
